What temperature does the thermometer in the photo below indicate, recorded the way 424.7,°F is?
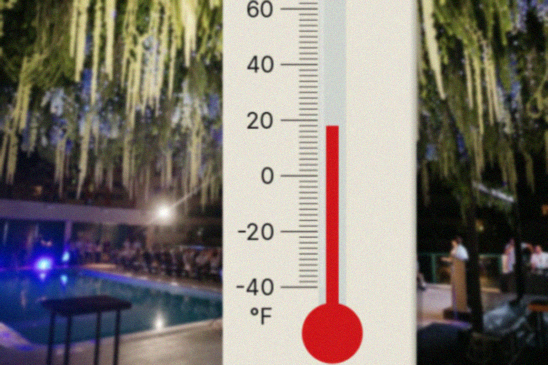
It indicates 18,°F
